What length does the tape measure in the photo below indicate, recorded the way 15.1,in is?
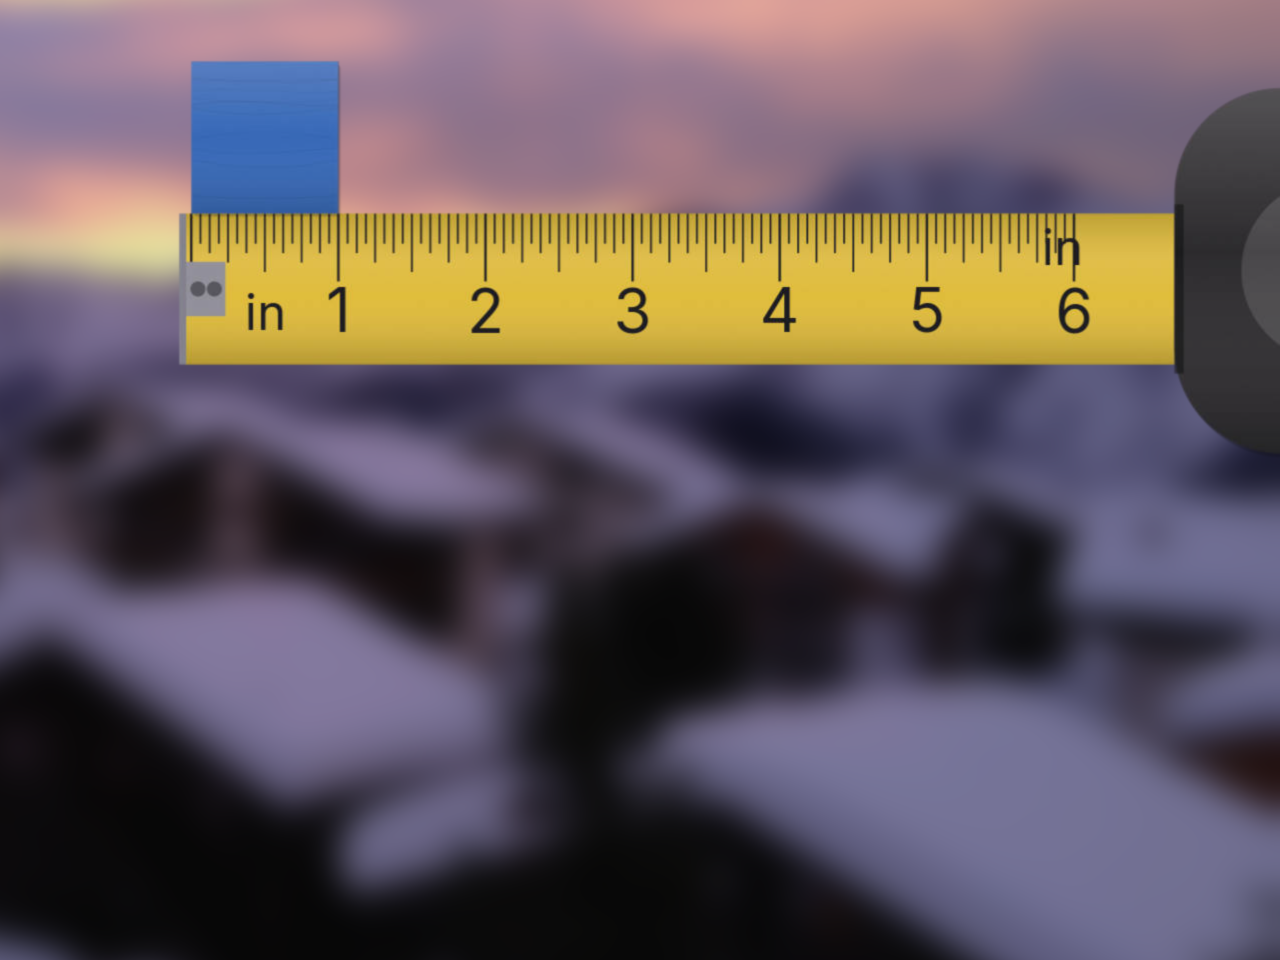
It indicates 1,in
